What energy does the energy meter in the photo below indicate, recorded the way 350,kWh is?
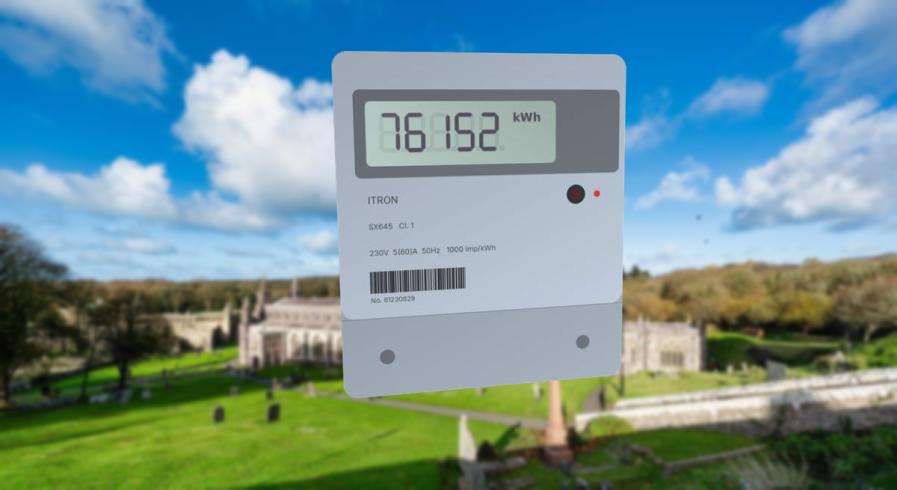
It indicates 76152,kWh
